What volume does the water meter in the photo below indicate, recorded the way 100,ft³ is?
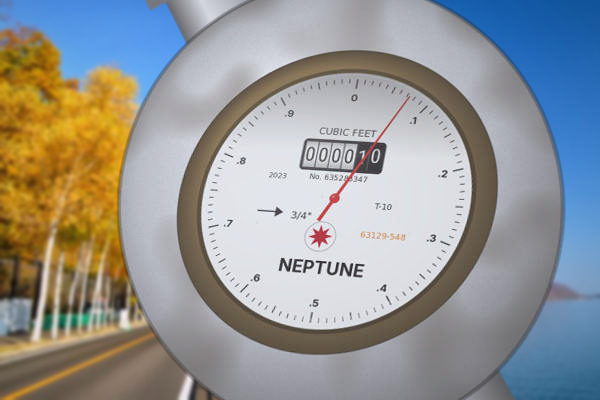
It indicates 10.07,ft³
